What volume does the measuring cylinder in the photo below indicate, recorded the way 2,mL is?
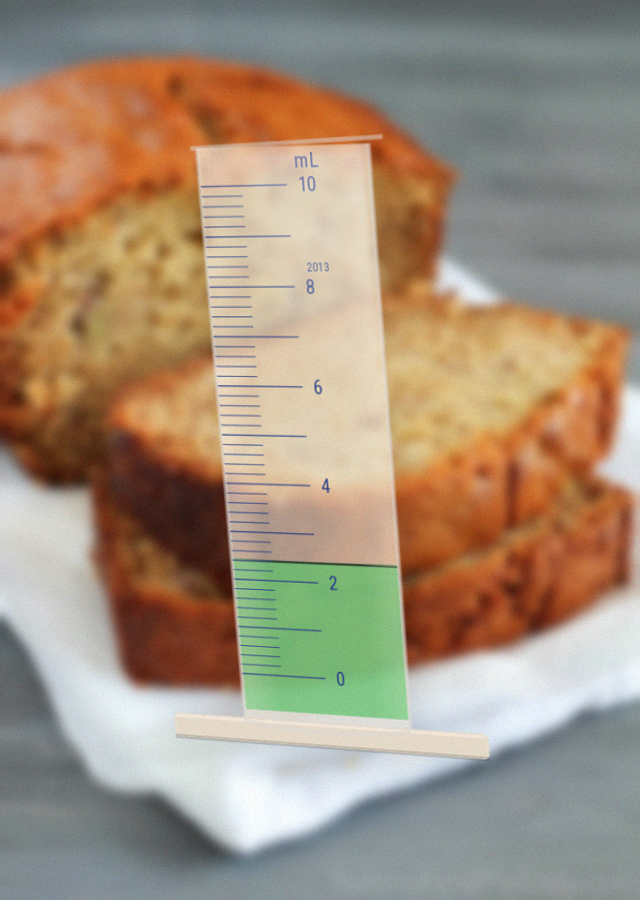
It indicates 2.4,mL
